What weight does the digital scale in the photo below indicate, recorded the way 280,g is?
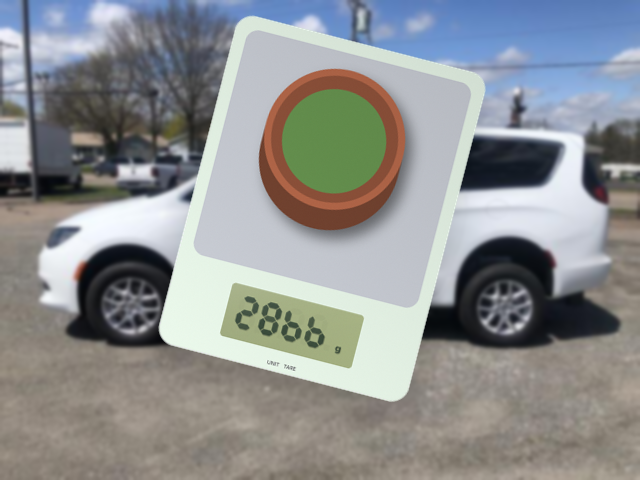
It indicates 2866,g
